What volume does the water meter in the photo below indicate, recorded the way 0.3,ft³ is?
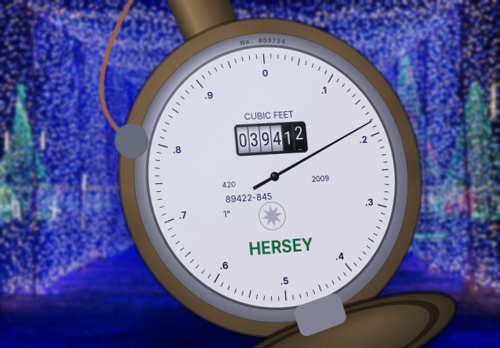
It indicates 39412.18,ft³
